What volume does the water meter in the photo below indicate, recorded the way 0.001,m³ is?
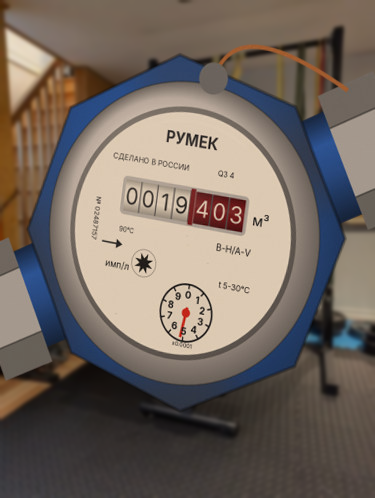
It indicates 19.4035,m³
